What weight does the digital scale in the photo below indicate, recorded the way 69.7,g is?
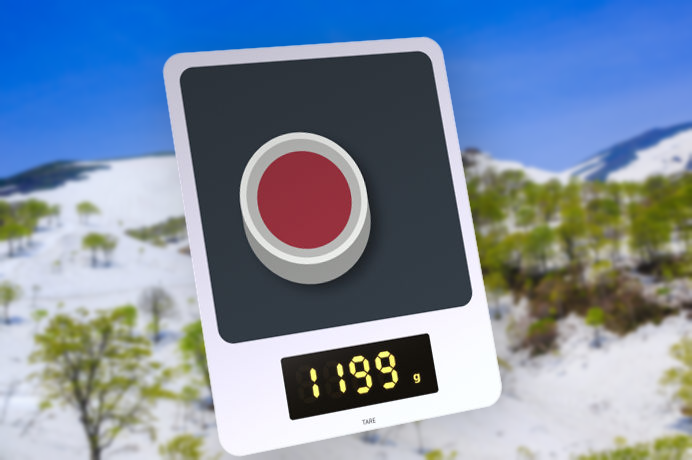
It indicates 1199,g
